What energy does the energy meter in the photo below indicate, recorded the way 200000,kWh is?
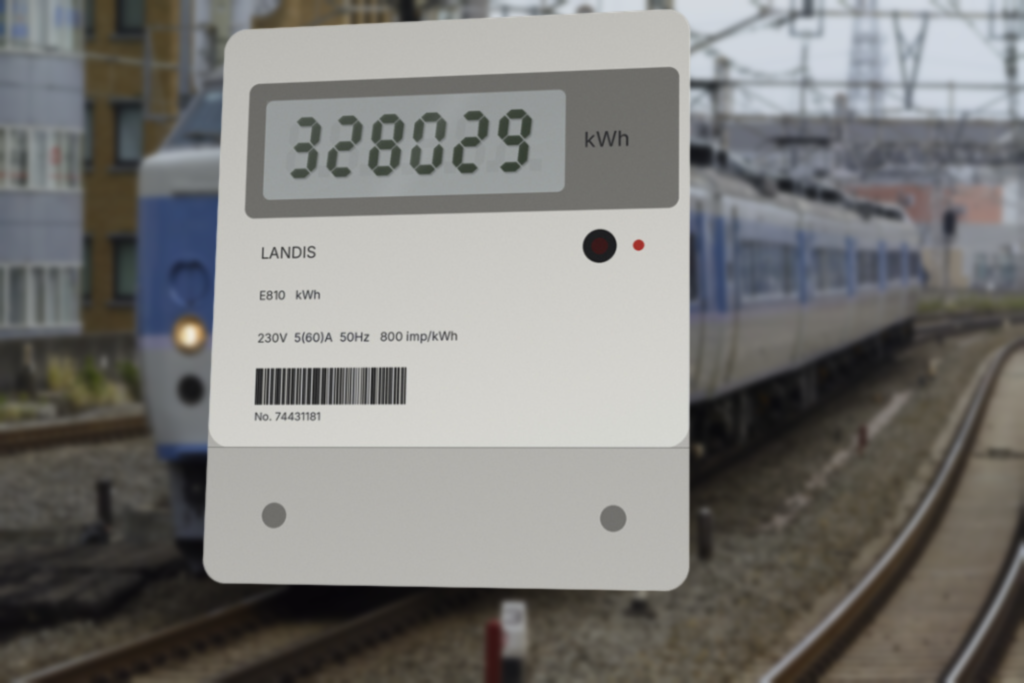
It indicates 328029,kWh
